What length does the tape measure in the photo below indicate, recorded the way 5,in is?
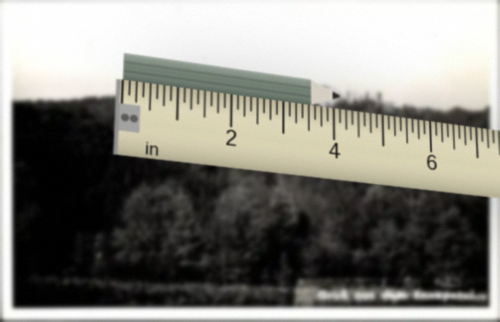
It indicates 4.125,in
